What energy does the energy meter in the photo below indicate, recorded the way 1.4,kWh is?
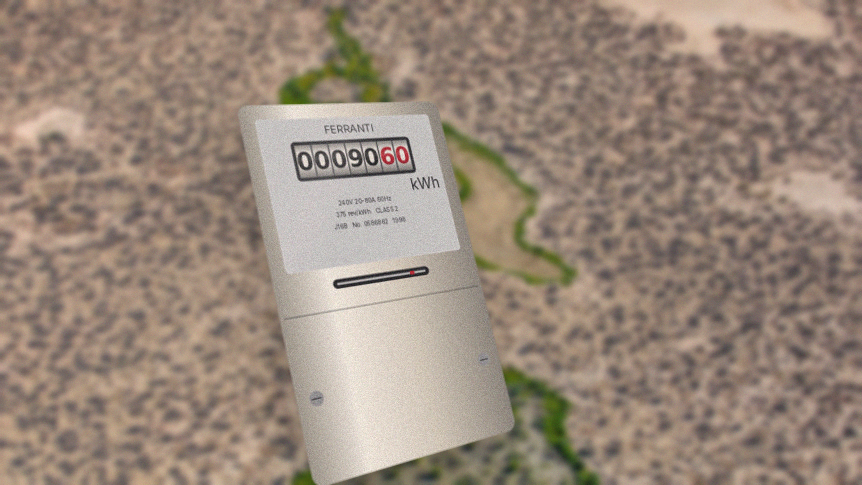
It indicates 90.60,kWh
